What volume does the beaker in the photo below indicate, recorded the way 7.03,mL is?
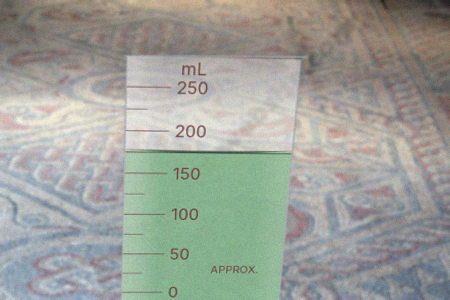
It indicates 175,mL
